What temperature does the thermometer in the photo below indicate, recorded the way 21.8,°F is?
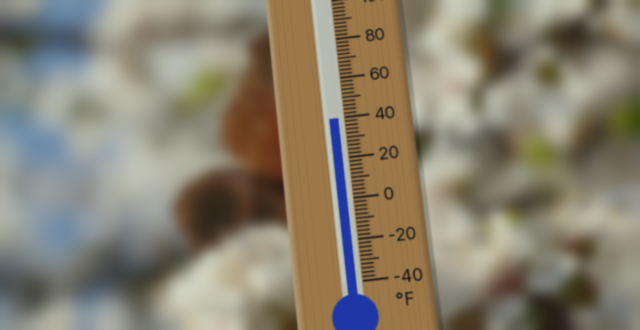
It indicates 40,°F
